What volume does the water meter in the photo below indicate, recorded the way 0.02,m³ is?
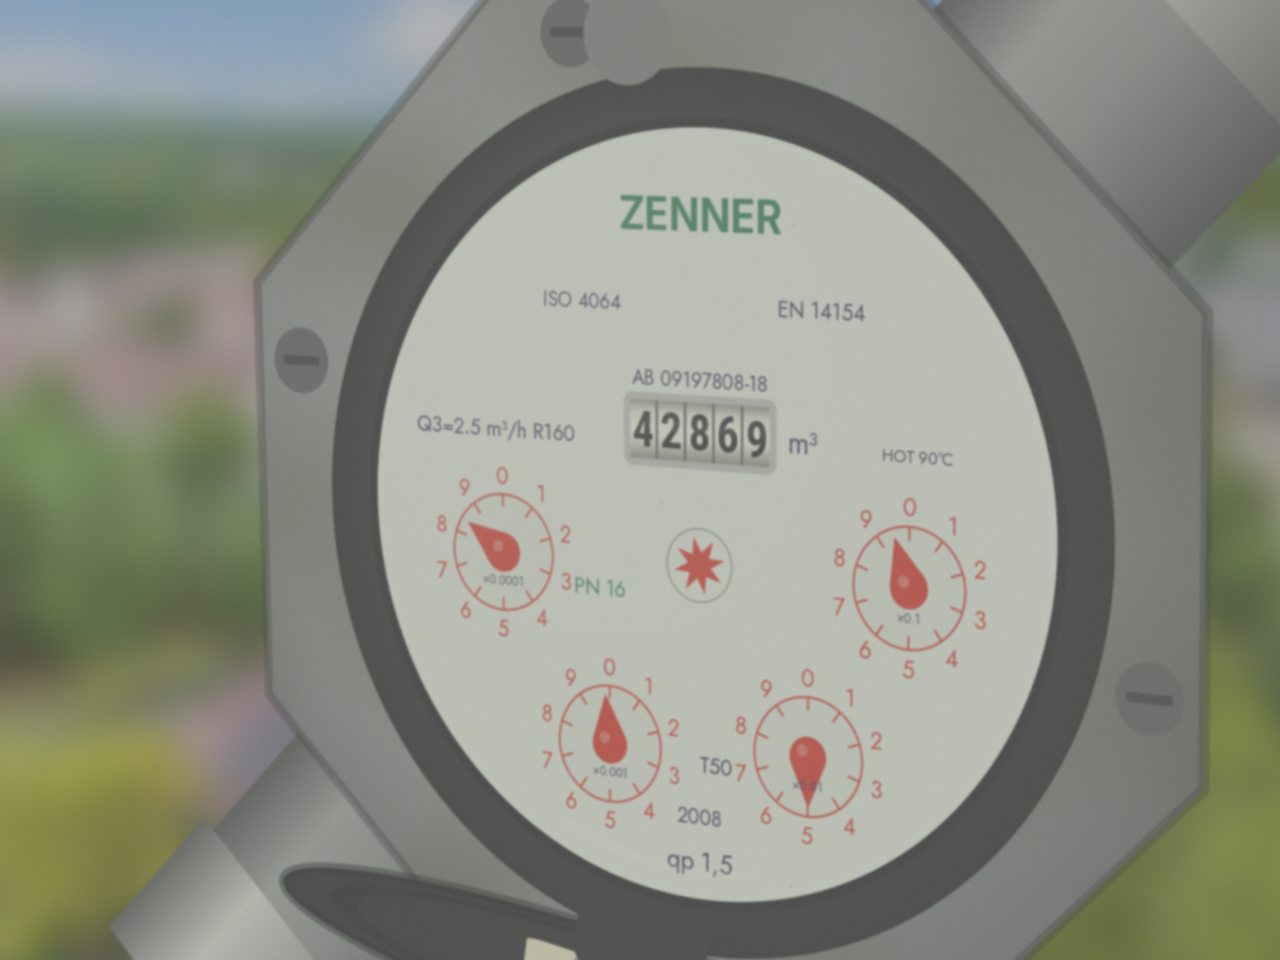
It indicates 42868.9498,m³
